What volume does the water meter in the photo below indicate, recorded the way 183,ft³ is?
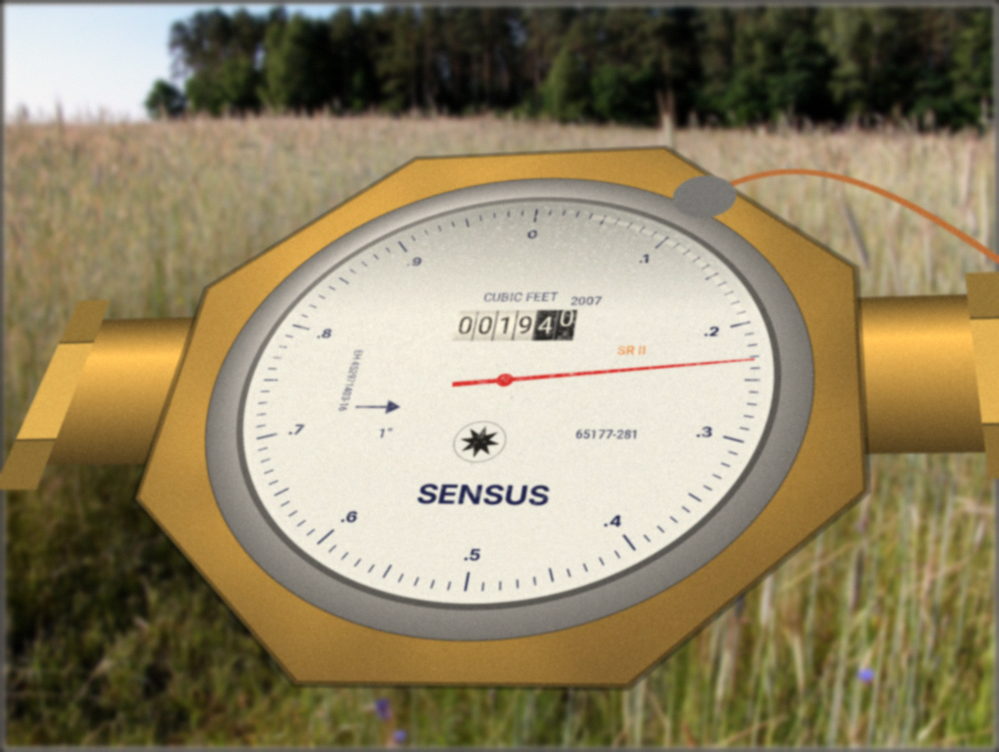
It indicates 1940.23,ft³
